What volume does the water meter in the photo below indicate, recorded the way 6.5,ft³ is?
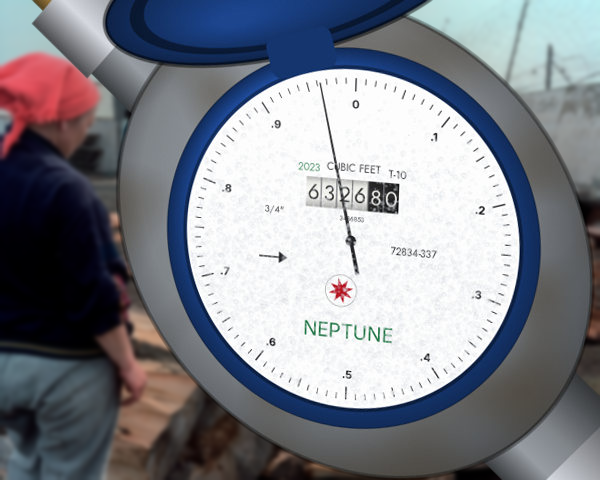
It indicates 632679.96,ft³
